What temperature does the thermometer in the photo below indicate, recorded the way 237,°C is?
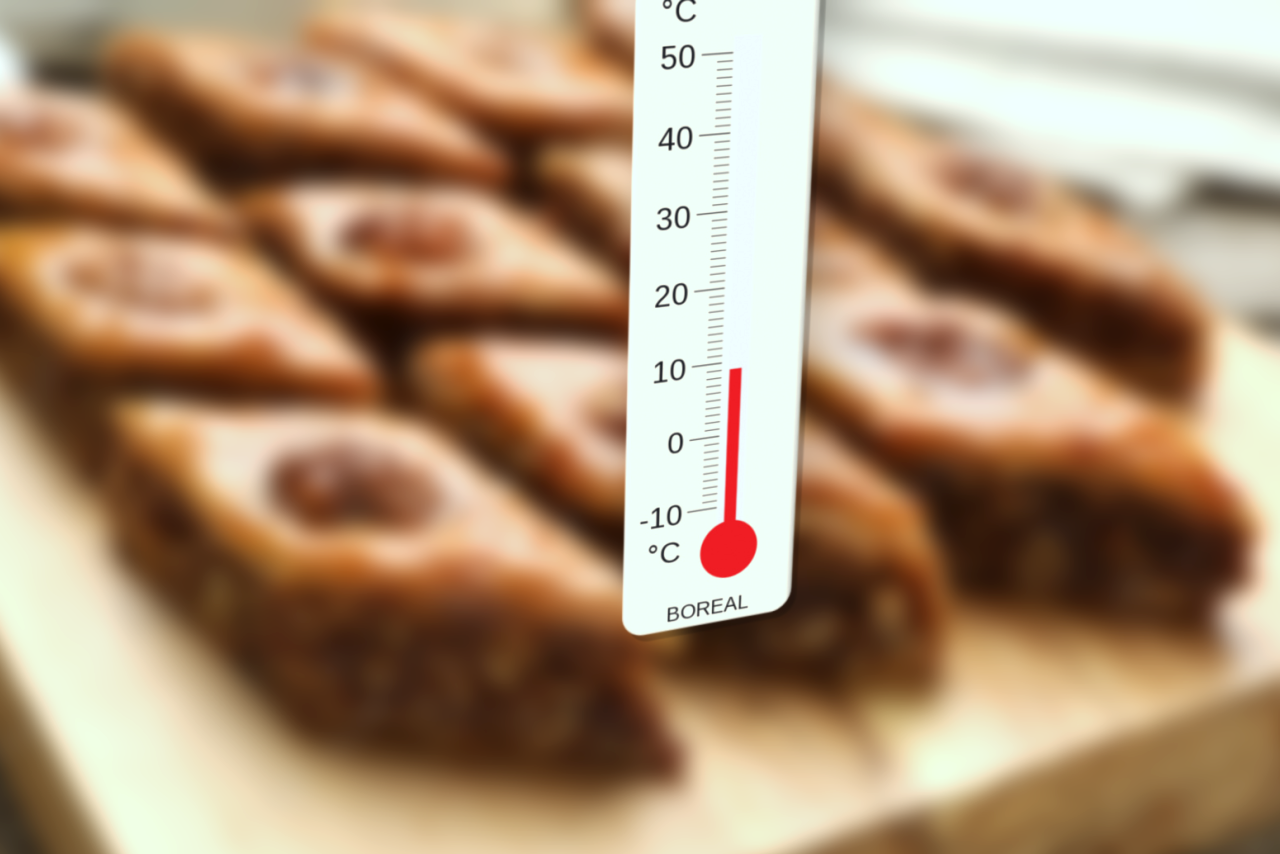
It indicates 9,°C
